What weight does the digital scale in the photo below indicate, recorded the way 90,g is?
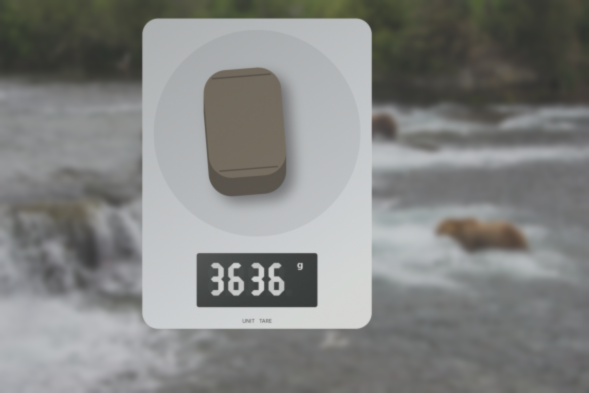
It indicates 3636,g
